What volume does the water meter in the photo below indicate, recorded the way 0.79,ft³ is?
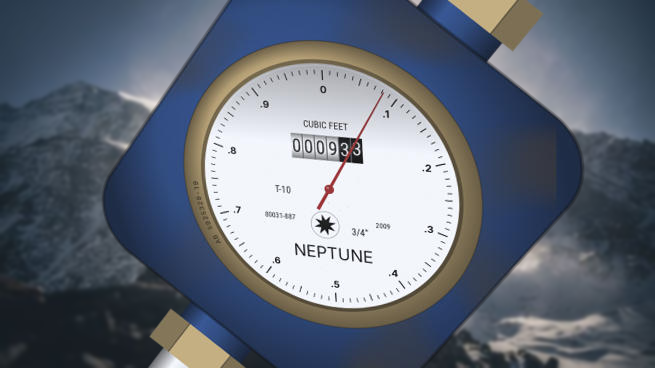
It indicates 933.08,ft³
